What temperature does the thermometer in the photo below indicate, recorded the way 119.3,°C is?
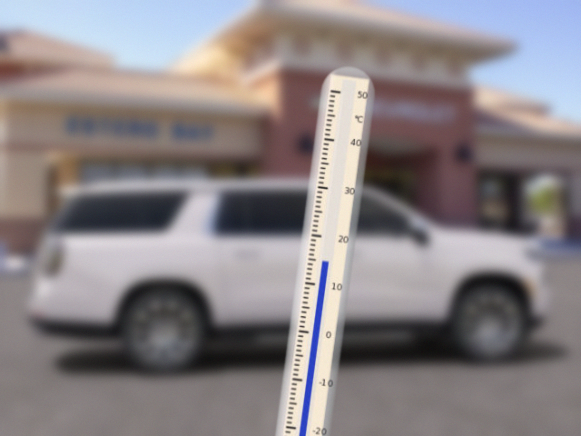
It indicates 15,°C
